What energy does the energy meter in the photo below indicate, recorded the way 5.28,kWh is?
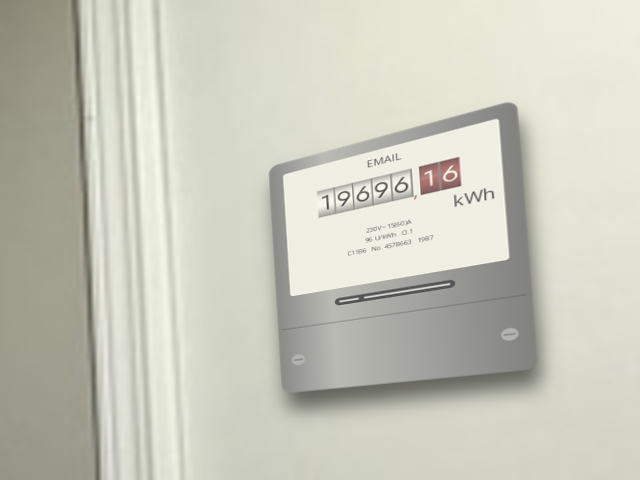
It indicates 19696.16,kWh
